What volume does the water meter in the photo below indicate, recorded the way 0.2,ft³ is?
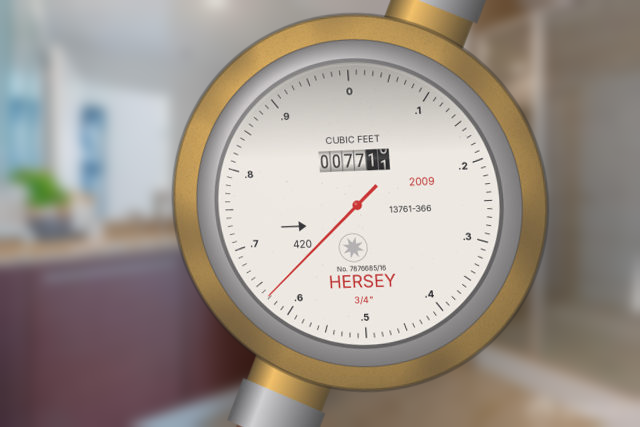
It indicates 7710.63,ft³
